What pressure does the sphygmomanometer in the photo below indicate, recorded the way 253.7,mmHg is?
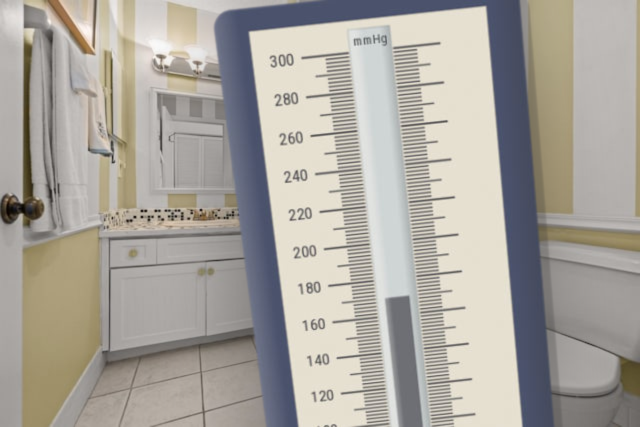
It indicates 170,mmHg
